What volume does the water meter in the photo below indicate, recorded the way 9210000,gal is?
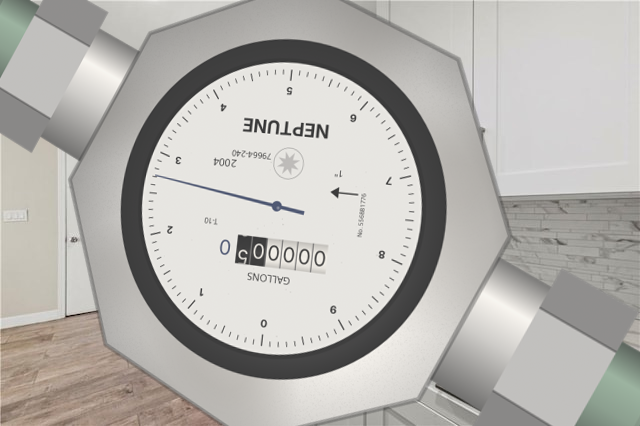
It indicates 52.7,gal
